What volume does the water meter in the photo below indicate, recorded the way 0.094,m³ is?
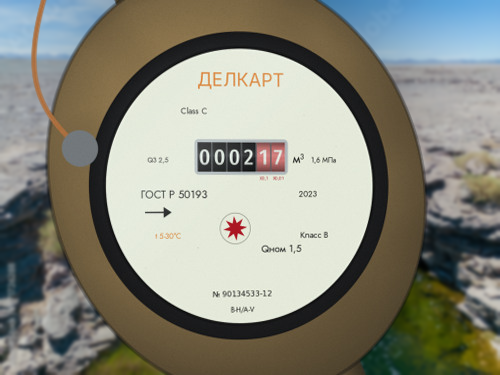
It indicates 2.17,m³
